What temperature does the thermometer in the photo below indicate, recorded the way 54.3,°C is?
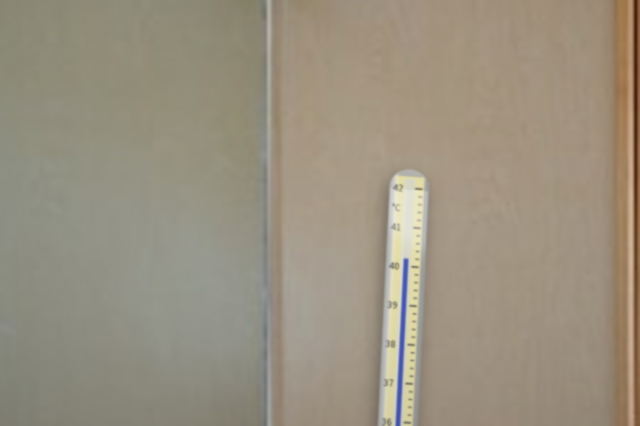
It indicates 40.2,°C
